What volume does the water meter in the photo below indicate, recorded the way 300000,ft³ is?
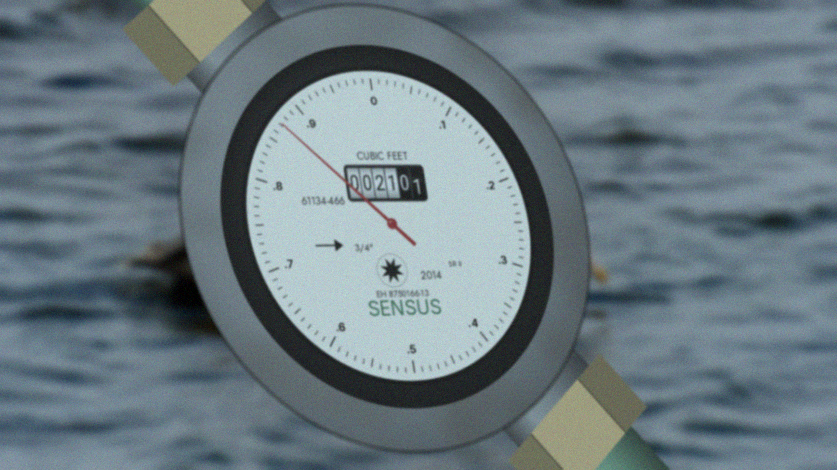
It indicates 2100.87,ft³
